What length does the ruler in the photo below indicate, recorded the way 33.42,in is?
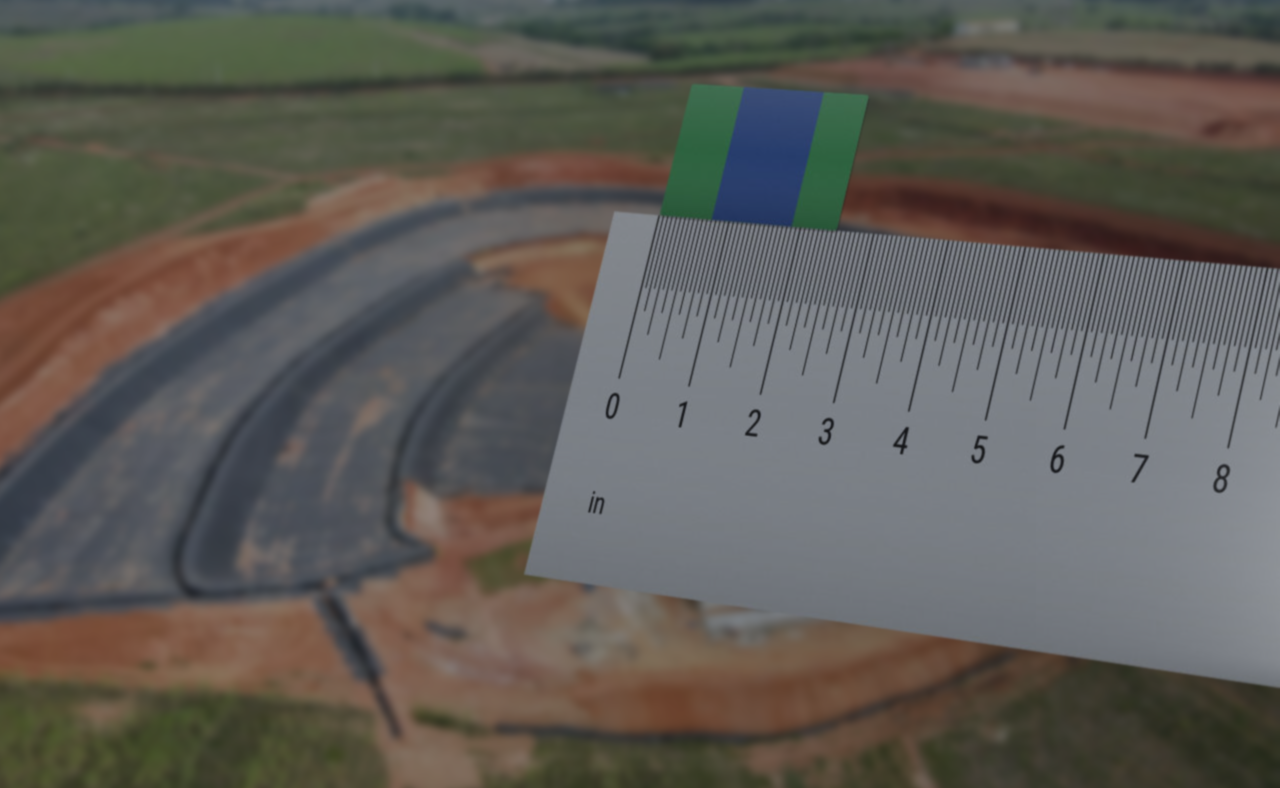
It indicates 2.5,in
